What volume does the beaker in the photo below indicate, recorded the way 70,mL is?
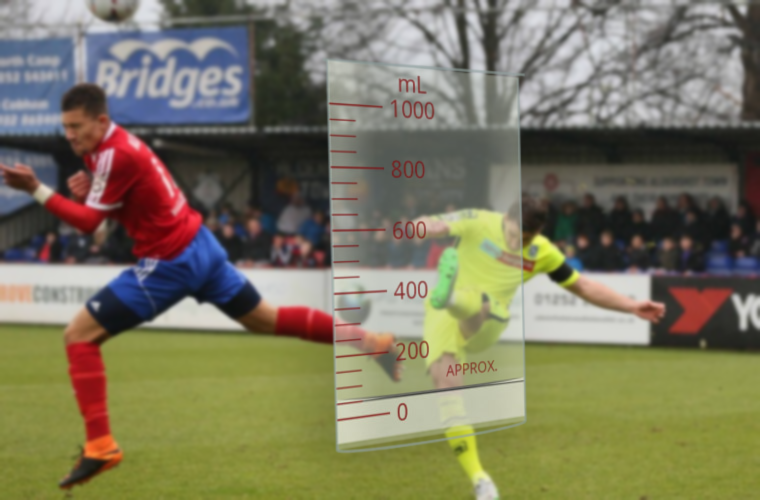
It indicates 50,mL
